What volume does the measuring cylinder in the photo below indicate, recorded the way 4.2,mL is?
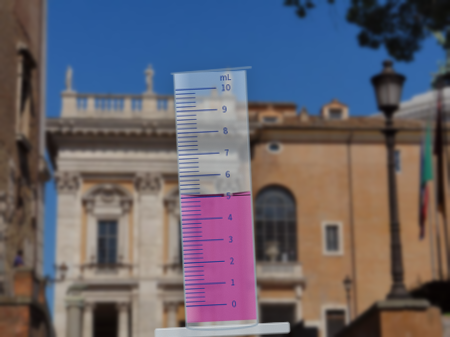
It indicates 5,mL
